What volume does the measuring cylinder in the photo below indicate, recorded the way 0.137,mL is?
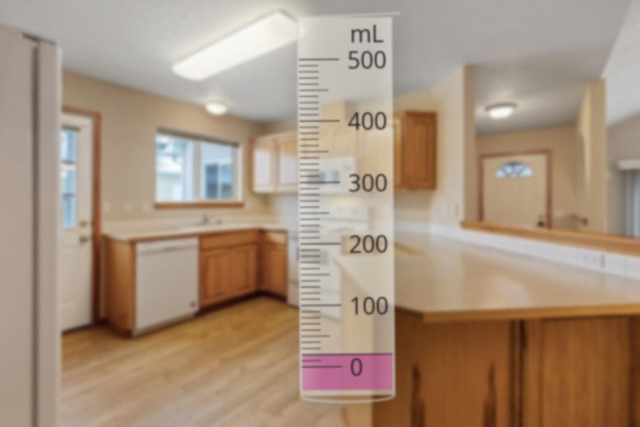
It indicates 20,mL
